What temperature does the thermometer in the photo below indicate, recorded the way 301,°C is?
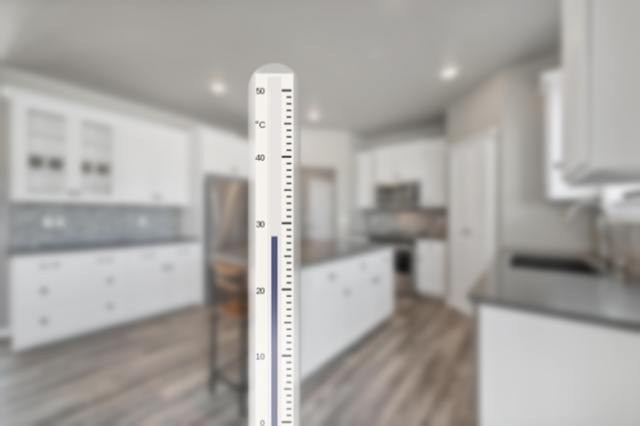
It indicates 28,°C
